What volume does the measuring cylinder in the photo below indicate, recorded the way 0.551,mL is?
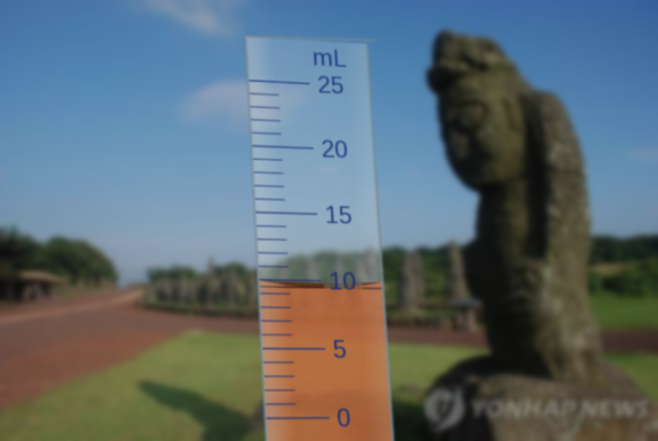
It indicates 9.5,mL
